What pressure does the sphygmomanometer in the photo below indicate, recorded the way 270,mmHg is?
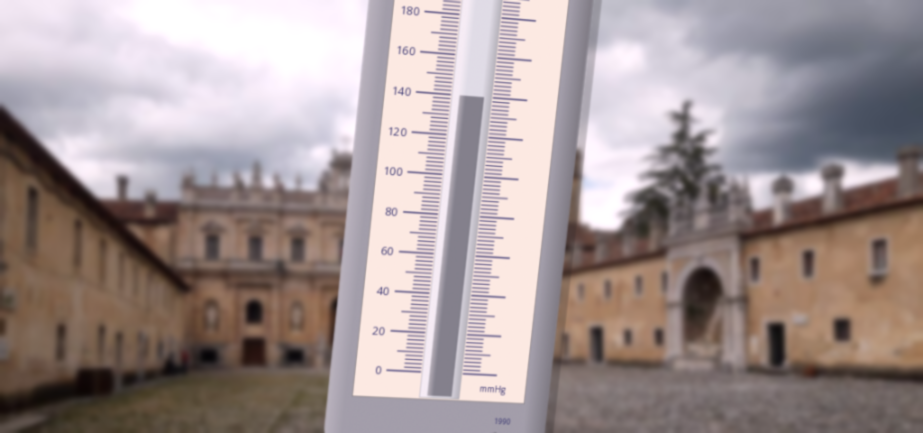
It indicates 140,mmHg
